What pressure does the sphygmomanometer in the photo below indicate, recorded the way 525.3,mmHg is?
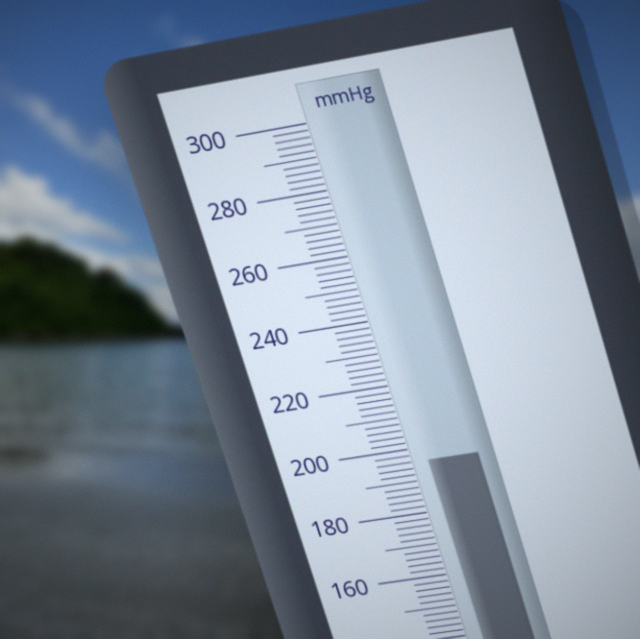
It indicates 196,mmHg
